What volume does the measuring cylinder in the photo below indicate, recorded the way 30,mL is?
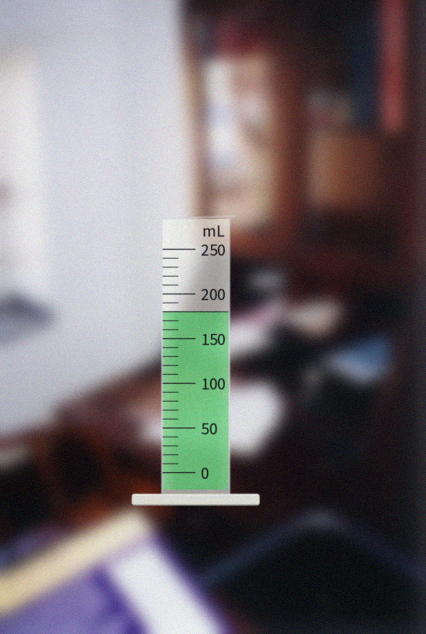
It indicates 180,mL
